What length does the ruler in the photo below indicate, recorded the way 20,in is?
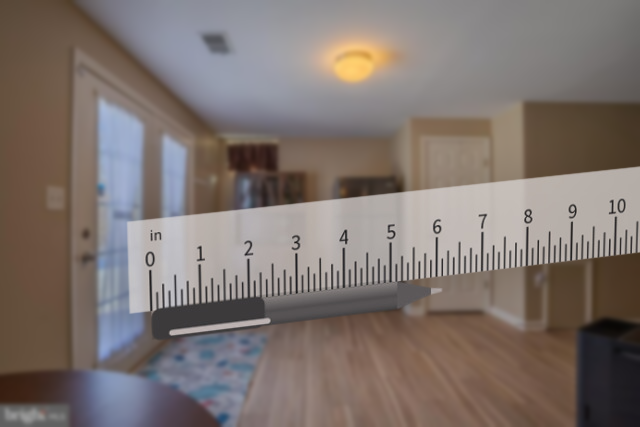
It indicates 6.125,in
